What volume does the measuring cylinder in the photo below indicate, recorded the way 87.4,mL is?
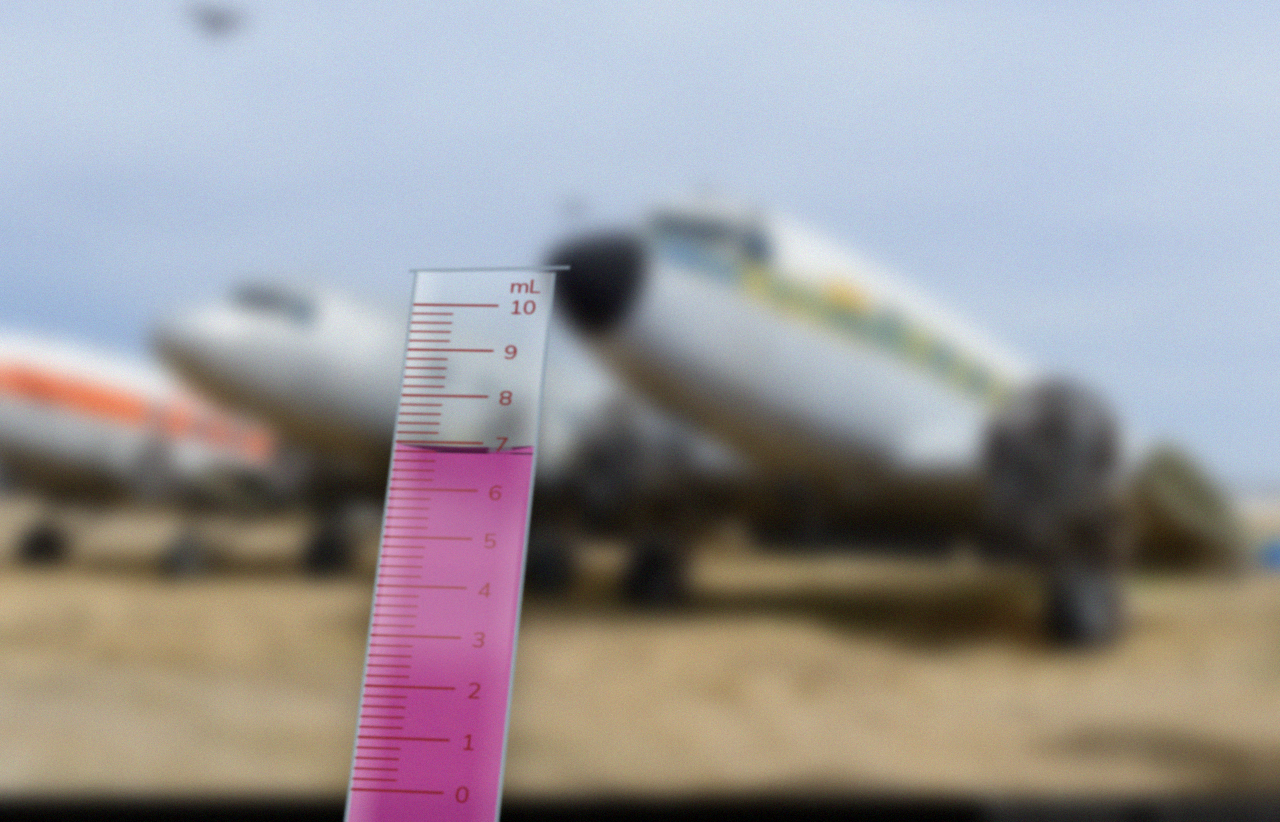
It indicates 6.8,mL
